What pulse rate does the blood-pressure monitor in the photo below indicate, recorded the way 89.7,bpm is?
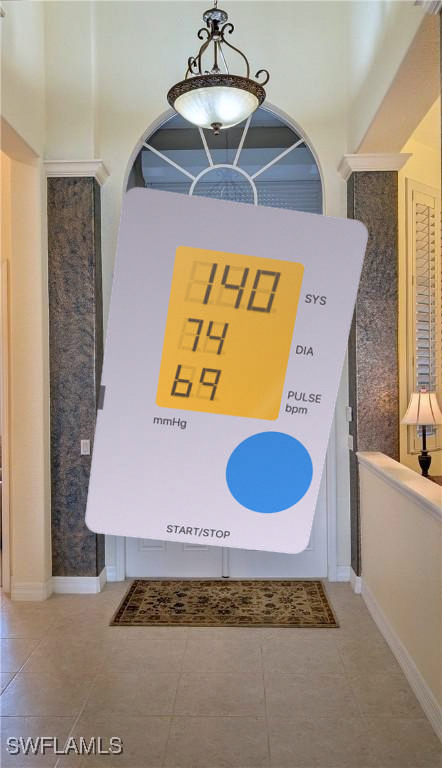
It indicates 69,bpm
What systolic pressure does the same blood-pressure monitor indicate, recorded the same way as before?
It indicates 140,mmHg
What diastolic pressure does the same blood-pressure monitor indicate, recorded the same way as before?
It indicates 74,mmHg
